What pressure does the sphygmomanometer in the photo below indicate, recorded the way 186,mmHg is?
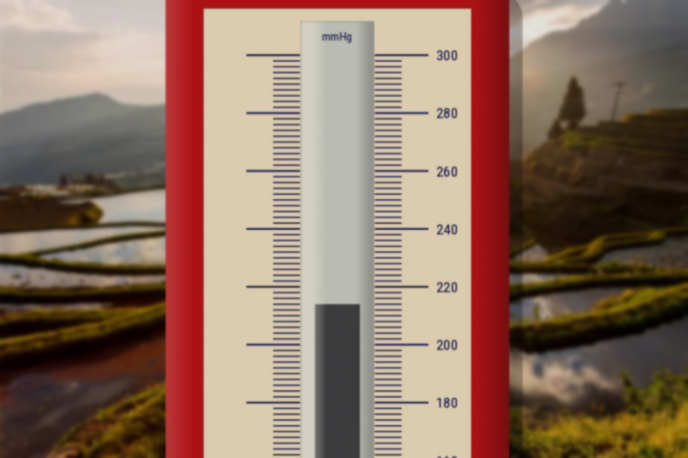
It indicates 214,mmHg
